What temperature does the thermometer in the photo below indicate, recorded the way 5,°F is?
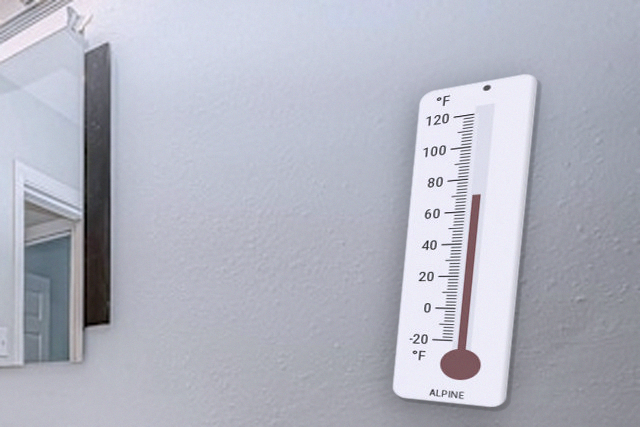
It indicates 70,°F
